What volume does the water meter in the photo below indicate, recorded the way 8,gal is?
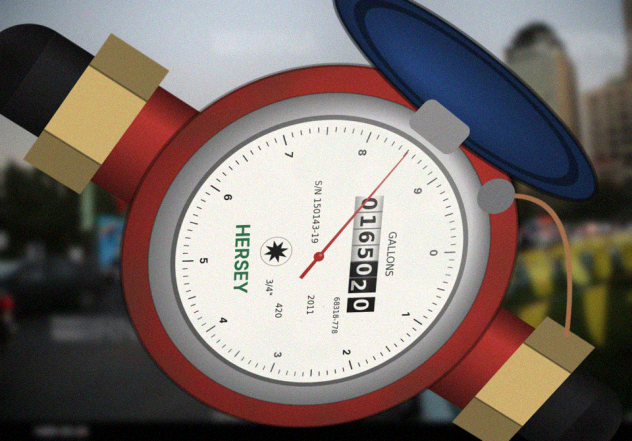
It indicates 165018.5,gal
